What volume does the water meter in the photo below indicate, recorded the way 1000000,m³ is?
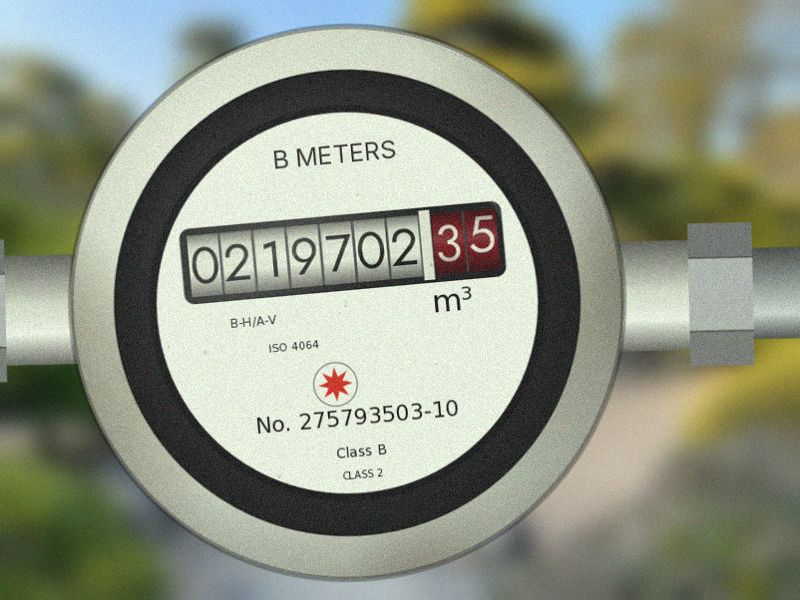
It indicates 219702.35,m³
